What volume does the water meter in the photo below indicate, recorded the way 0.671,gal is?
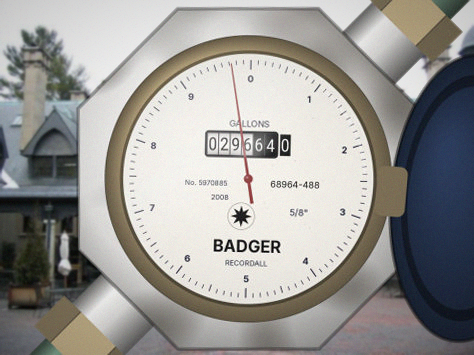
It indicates 296639.7,gal
